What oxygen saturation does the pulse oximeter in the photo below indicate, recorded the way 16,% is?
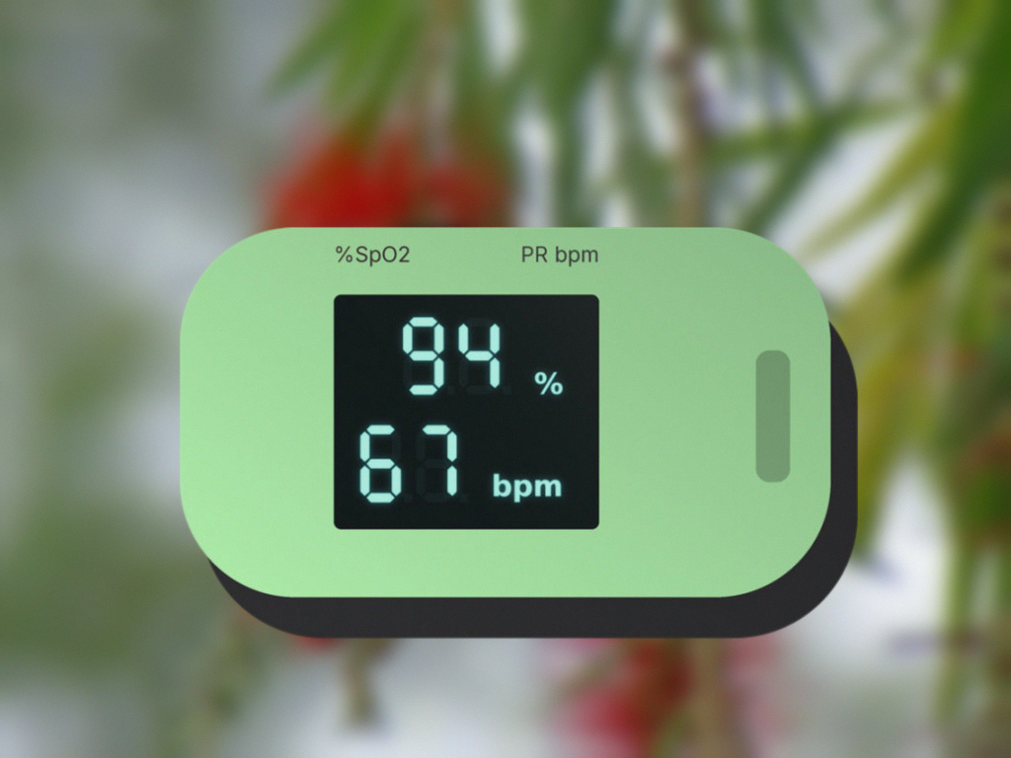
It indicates 94,%
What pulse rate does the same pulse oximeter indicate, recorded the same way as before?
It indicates 67,bpm
